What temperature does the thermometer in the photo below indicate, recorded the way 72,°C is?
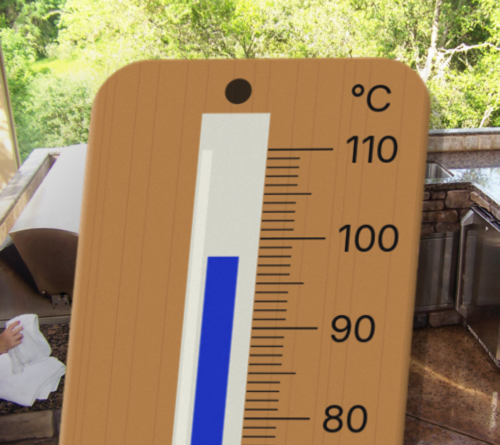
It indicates 98,°C
